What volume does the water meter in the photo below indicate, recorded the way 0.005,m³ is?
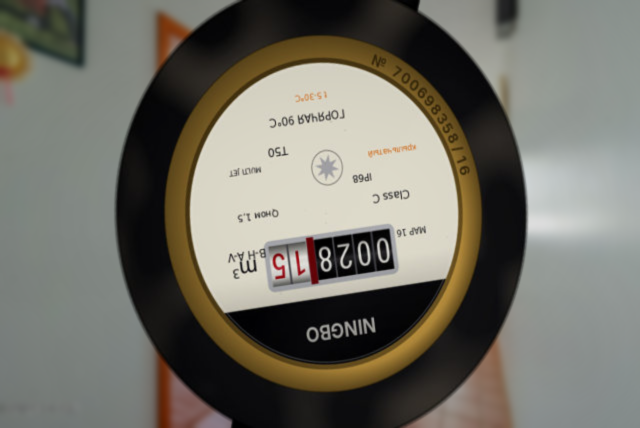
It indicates 28.15,m³
